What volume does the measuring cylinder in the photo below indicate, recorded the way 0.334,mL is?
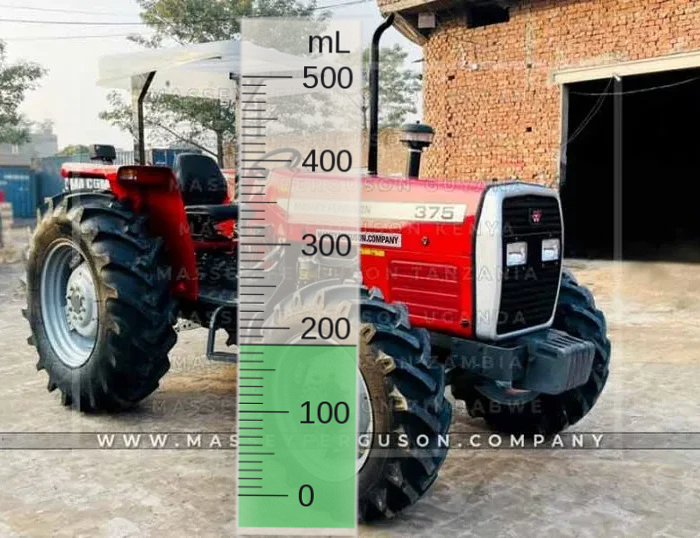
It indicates 180,mL
